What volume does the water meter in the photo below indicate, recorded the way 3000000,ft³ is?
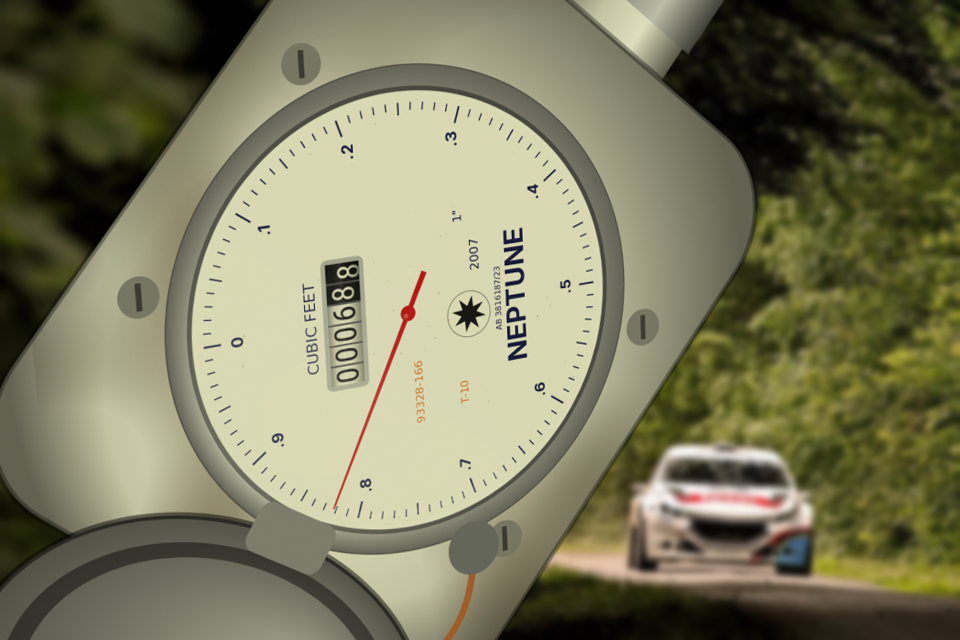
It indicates 687.82,ft³
